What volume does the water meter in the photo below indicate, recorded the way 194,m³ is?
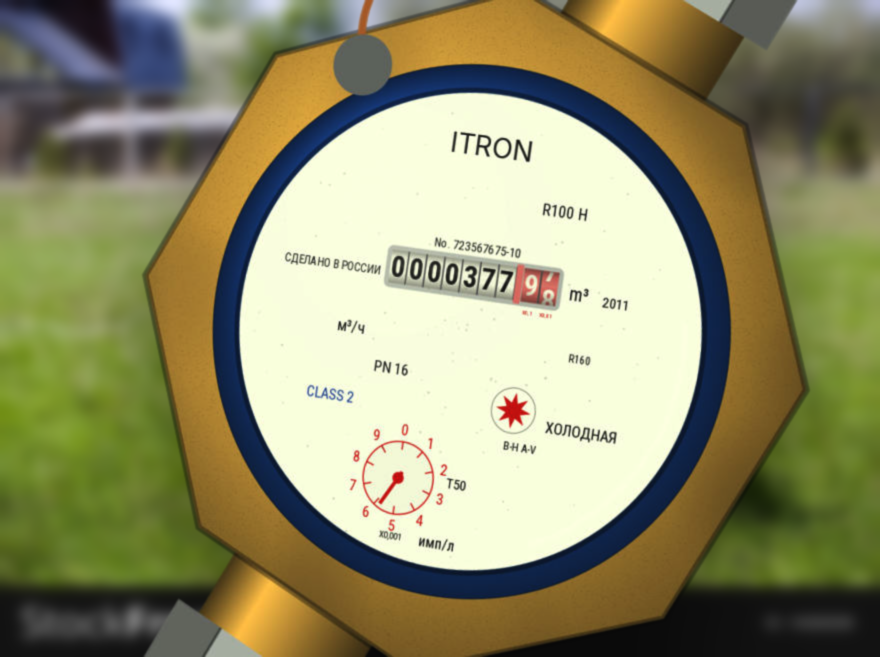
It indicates 377.975,m³
